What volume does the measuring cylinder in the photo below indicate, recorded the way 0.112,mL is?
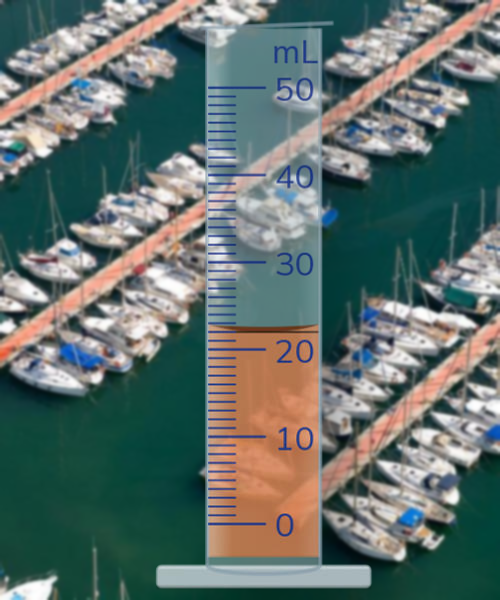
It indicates 22,mL
